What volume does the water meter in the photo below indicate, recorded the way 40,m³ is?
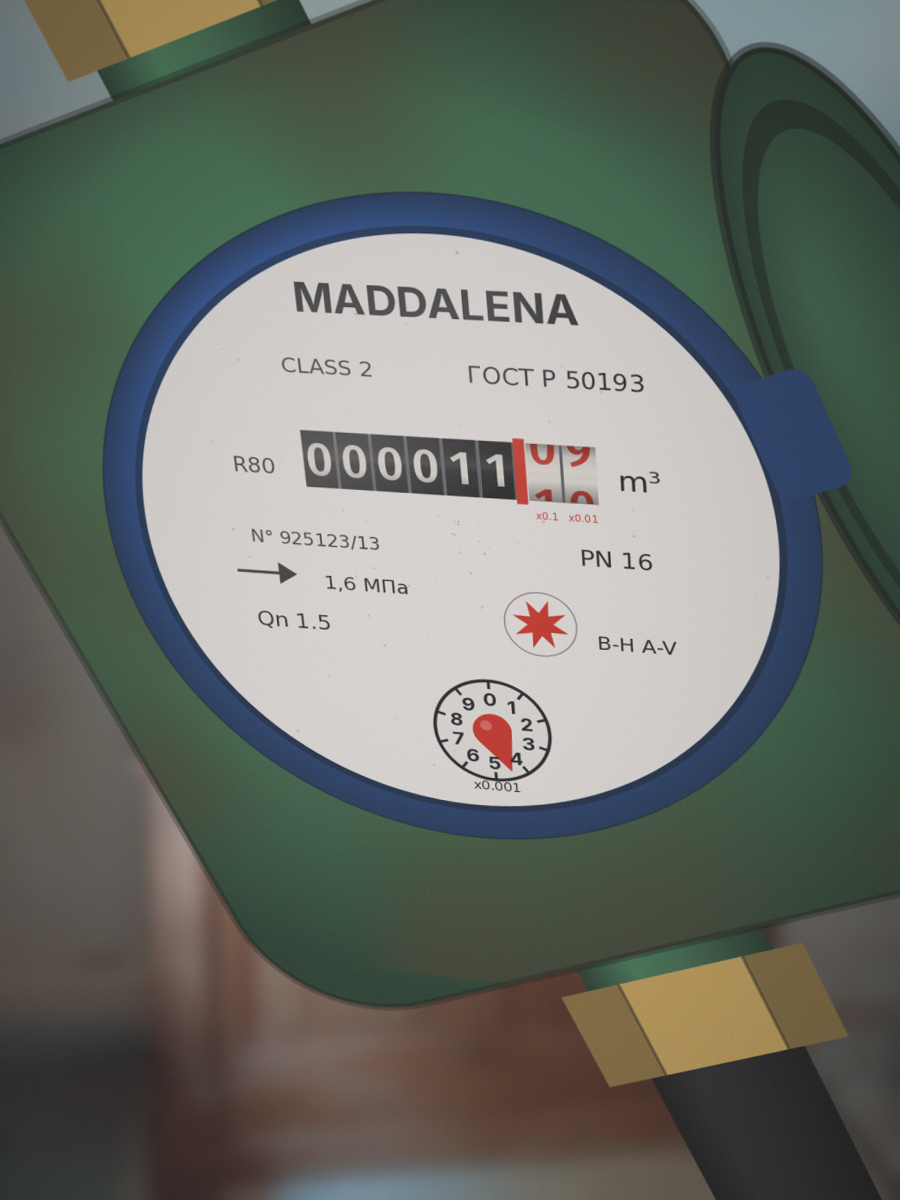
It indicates 11.094,m³
